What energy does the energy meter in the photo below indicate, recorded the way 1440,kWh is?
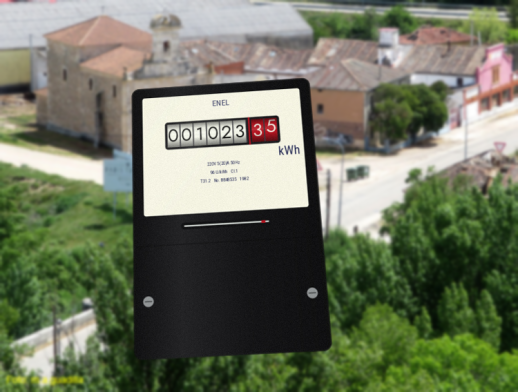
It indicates 1023.35,kWh
